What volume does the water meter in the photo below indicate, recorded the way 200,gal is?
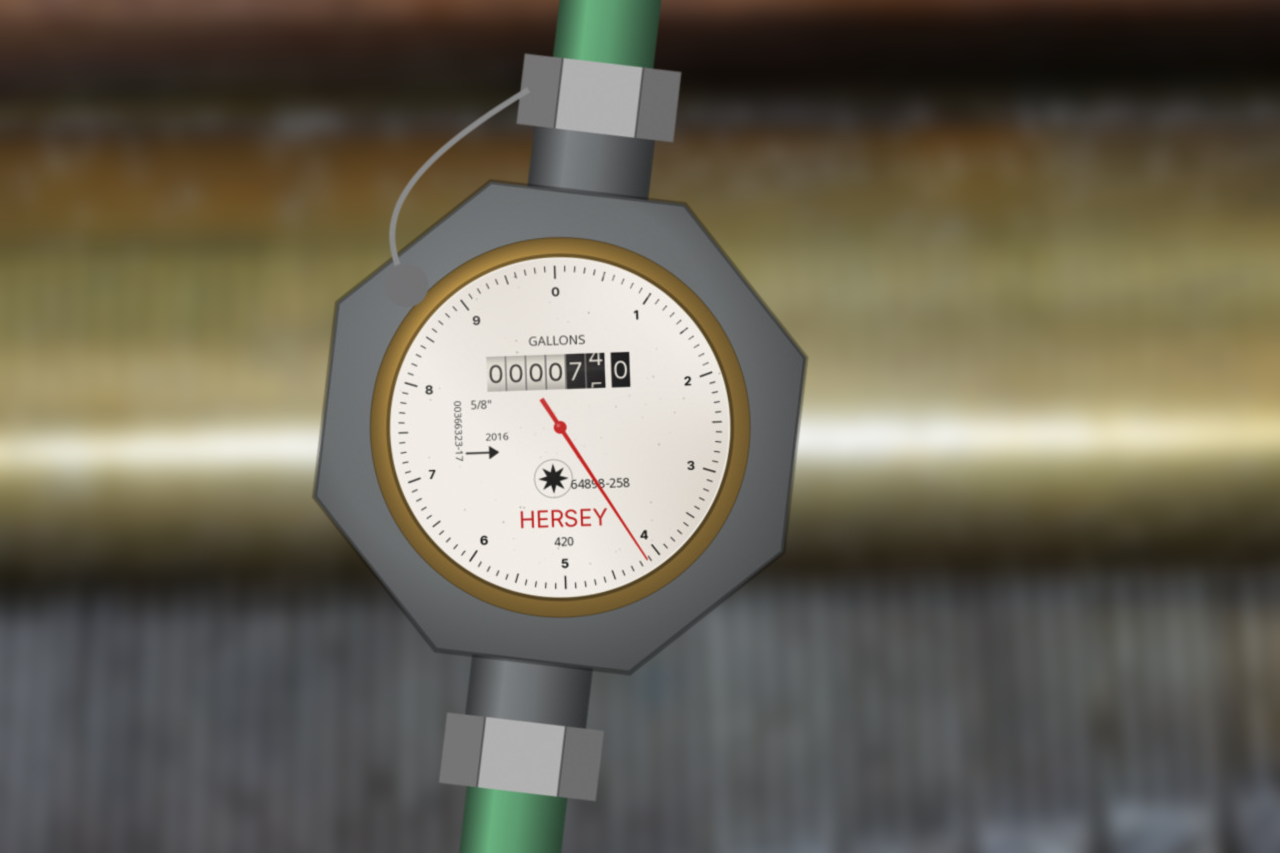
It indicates 744.1,gal
